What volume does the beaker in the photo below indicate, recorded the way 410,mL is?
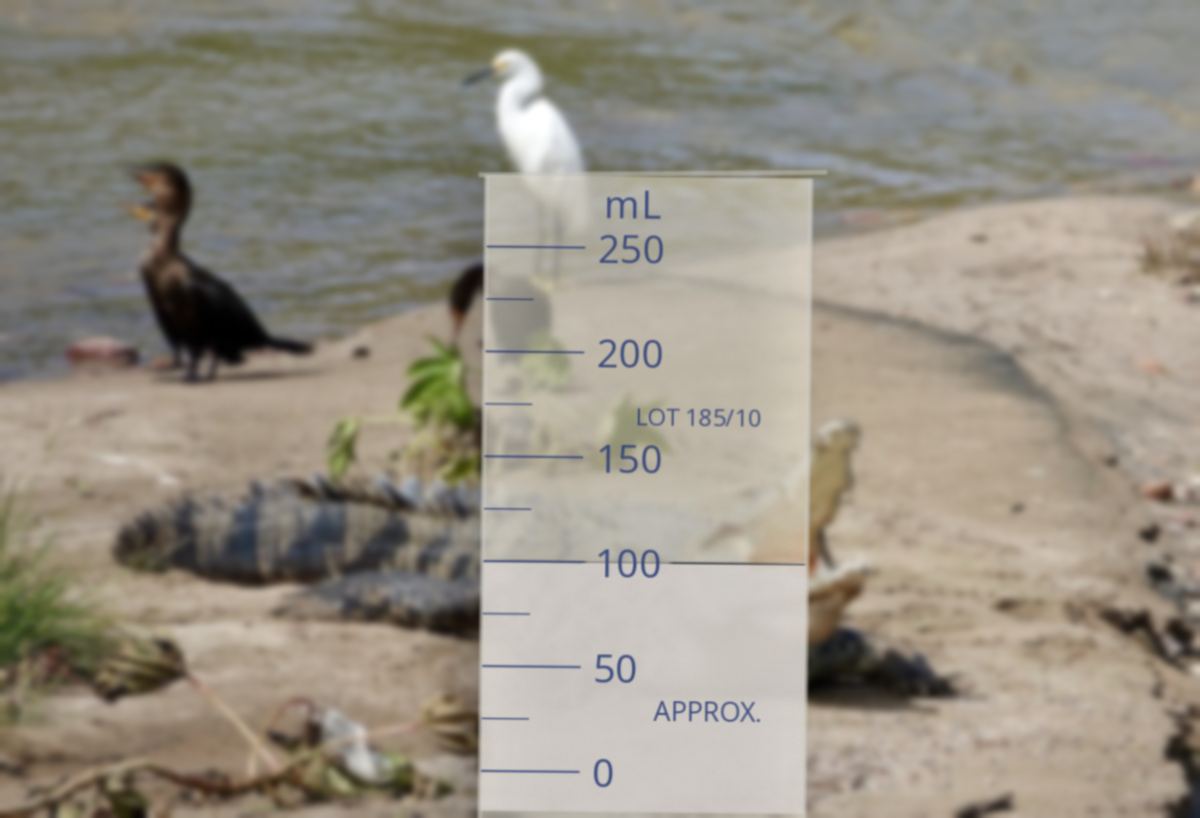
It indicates 100,mL
